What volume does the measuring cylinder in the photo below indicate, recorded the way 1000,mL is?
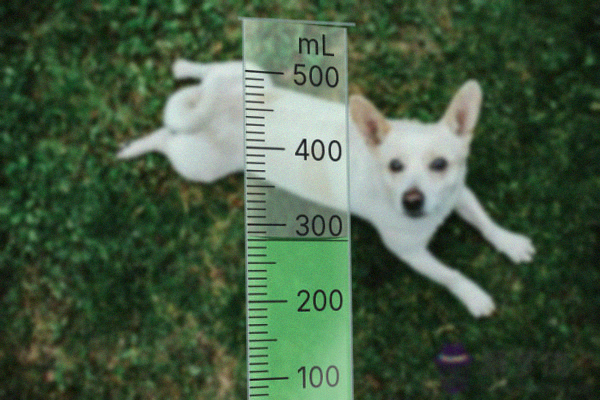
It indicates 280,mL
